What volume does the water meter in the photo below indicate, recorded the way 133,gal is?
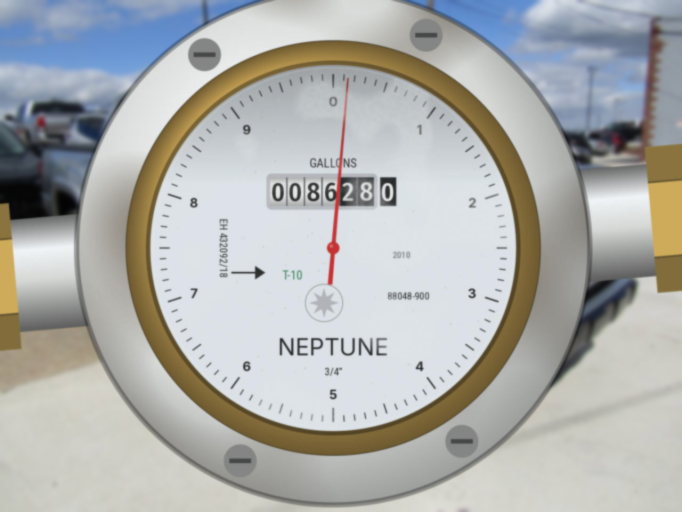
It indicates 86280.1,gal
